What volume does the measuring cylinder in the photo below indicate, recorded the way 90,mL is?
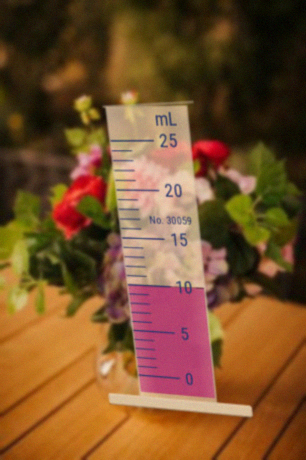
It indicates 10,mL
